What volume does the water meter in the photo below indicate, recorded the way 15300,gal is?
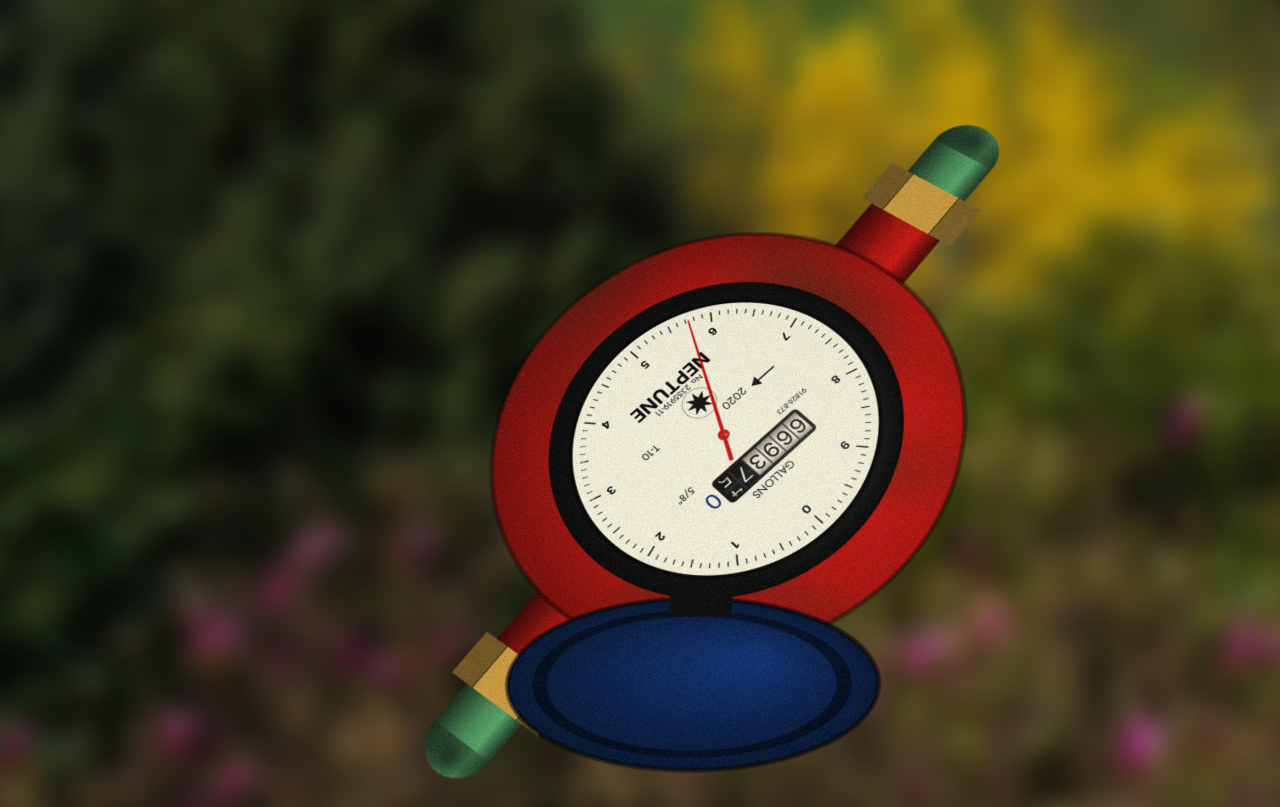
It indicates 6693745.7,gal
